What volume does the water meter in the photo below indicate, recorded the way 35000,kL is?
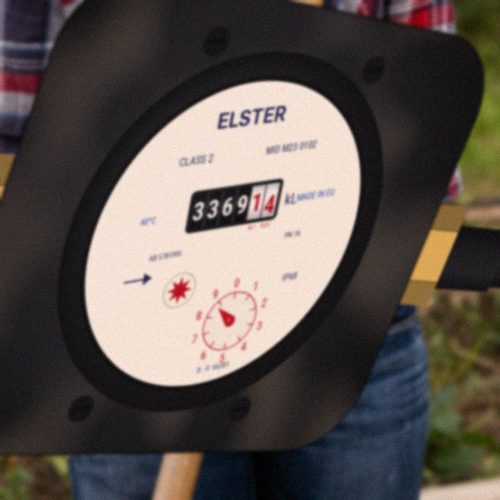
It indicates 3369.138,kL
